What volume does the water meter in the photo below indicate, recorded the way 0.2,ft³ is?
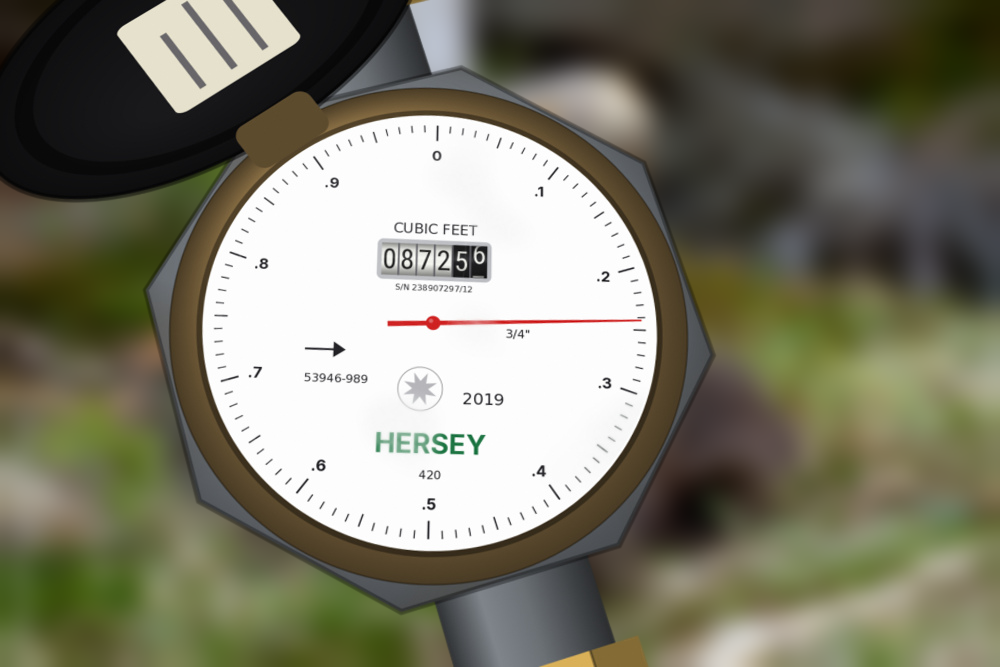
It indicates 87256.24,ft³
